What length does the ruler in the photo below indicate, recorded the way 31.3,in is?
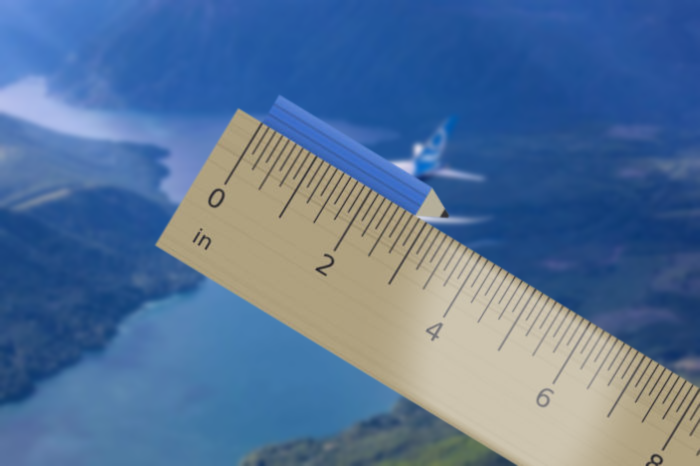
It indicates 3.25,in
